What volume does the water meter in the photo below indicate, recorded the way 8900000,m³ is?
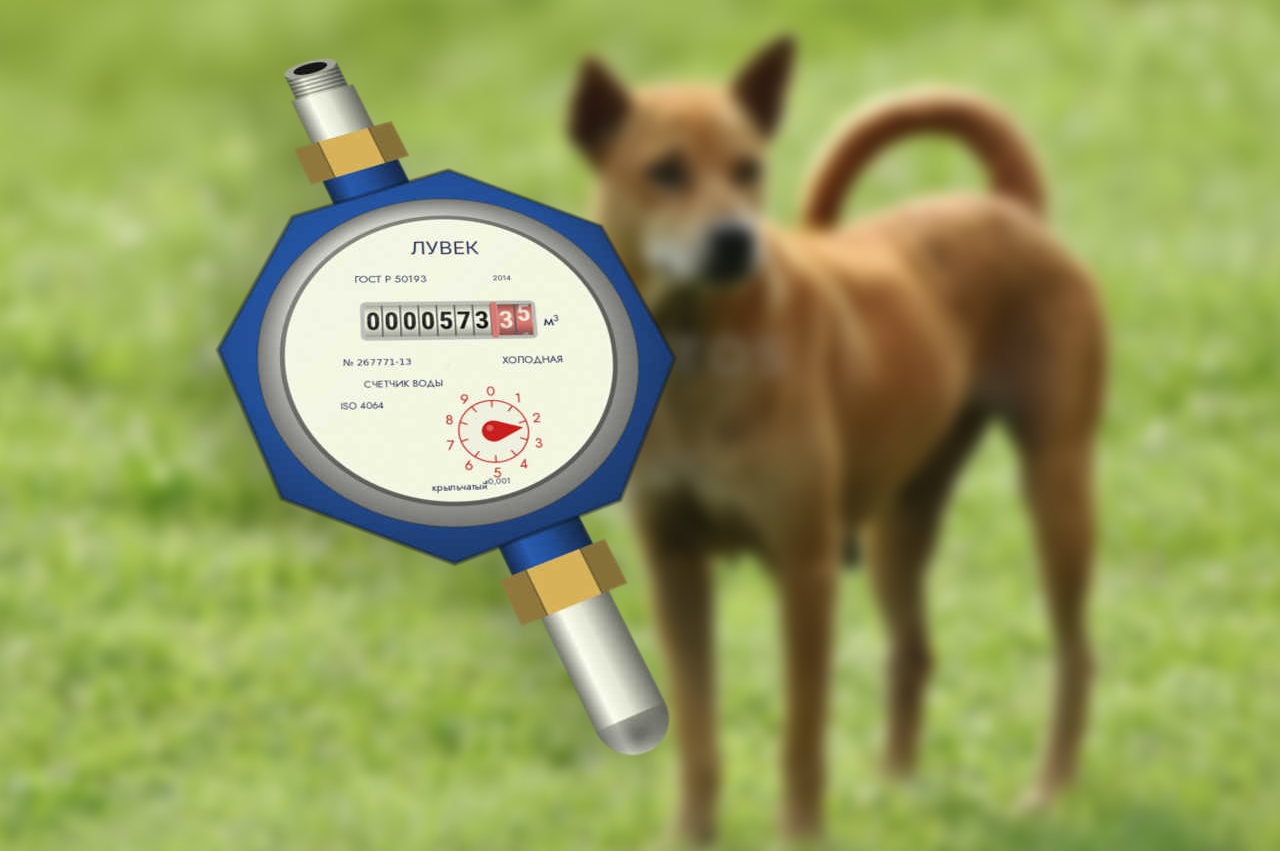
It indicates 573.352,m³
